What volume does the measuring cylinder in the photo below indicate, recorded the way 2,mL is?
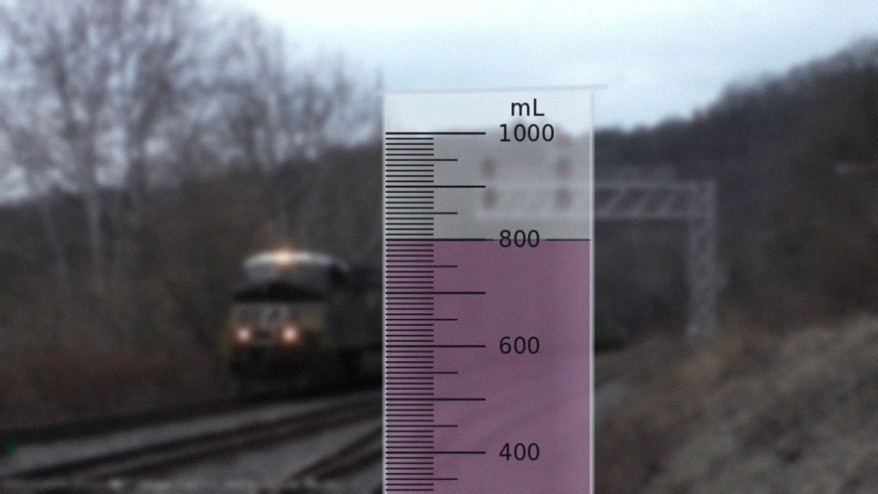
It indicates 800,mL
